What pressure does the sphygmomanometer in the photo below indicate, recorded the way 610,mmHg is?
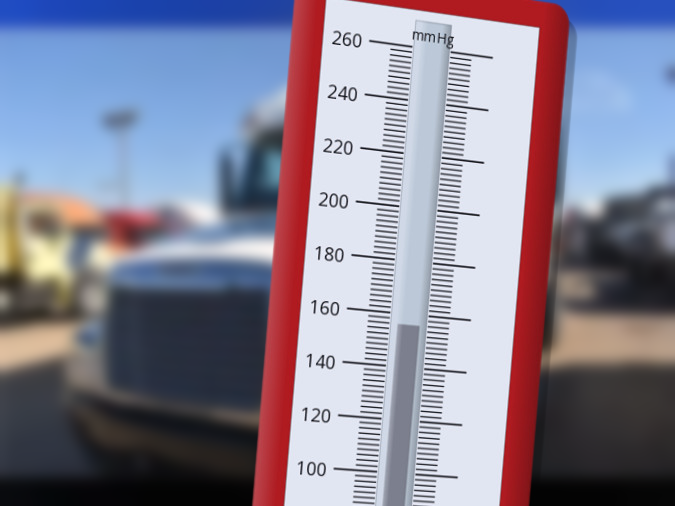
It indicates 156,mmHg
